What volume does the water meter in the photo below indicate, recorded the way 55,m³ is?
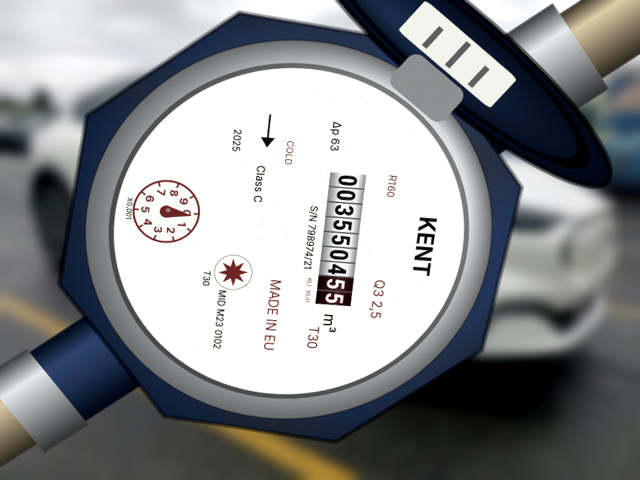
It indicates 35504.550,m³
